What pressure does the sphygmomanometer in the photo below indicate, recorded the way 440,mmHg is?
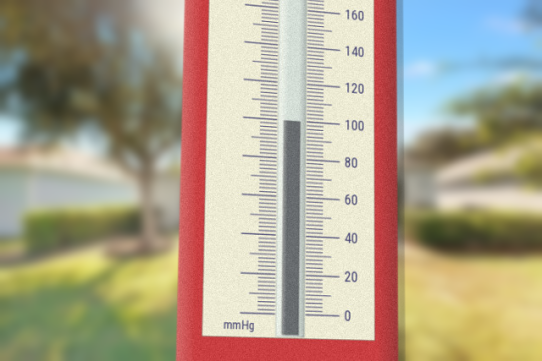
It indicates 100,mmHg
